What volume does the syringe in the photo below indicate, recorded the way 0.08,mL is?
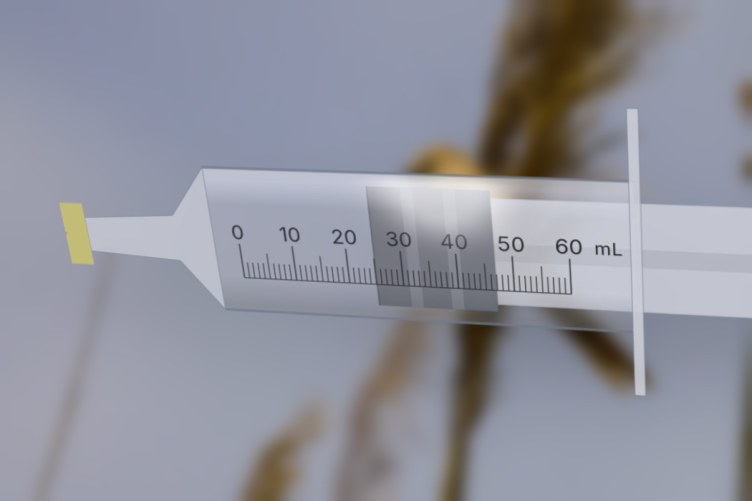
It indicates 25,mL
